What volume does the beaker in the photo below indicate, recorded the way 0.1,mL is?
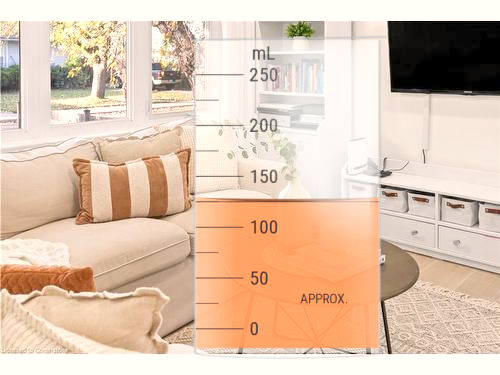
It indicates 125,mL
